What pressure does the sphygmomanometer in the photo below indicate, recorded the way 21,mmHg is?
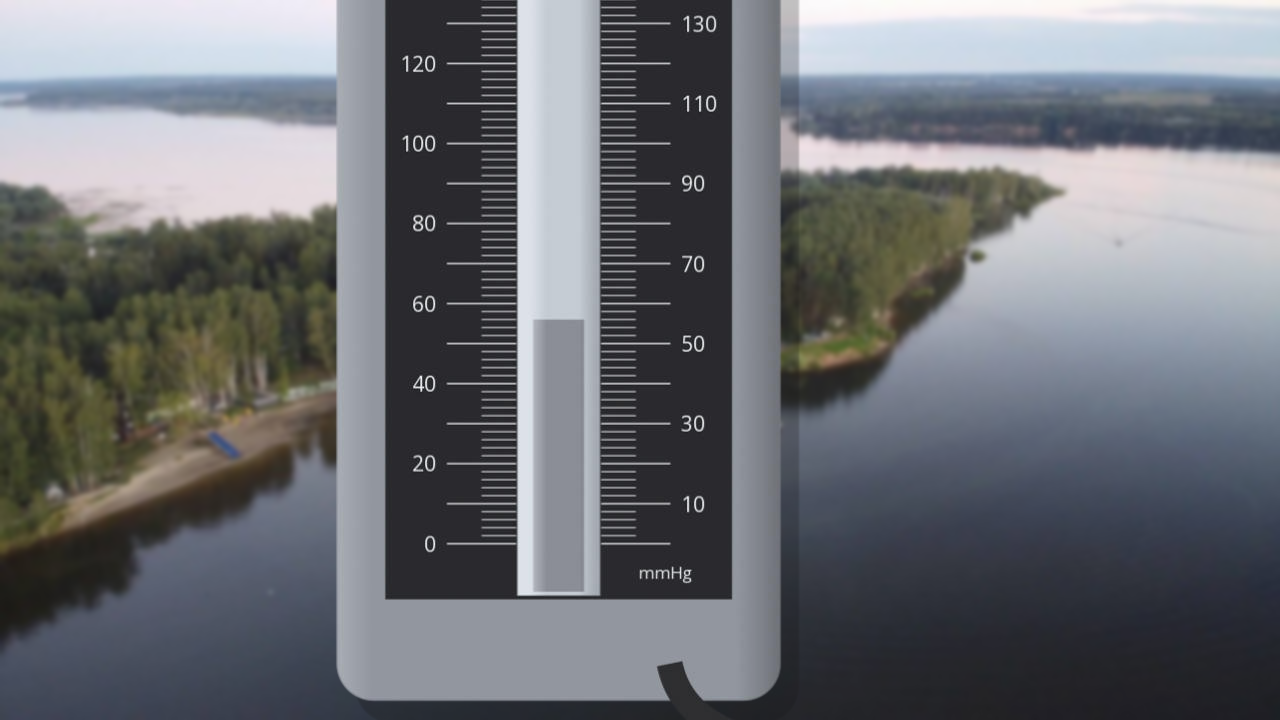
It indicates 56,mmHg
